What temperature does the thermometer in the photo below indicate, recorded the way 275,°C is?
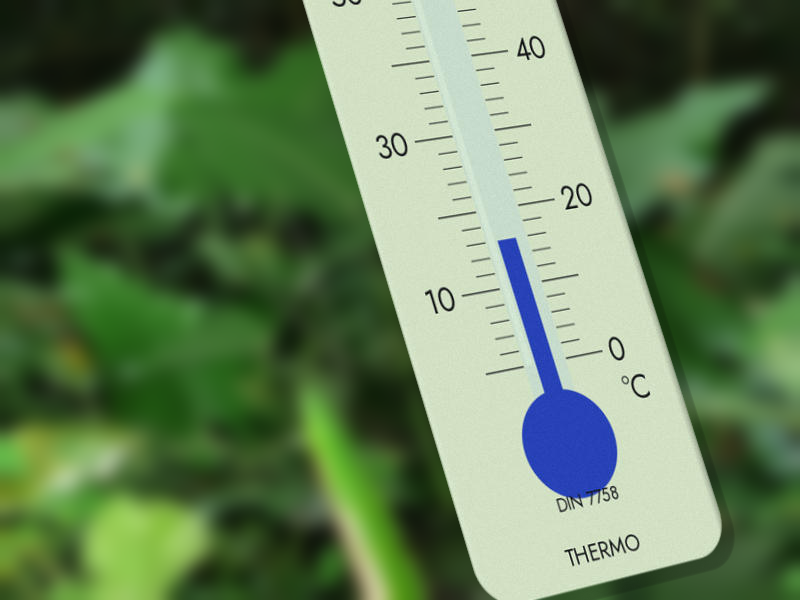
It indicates 16,°C
